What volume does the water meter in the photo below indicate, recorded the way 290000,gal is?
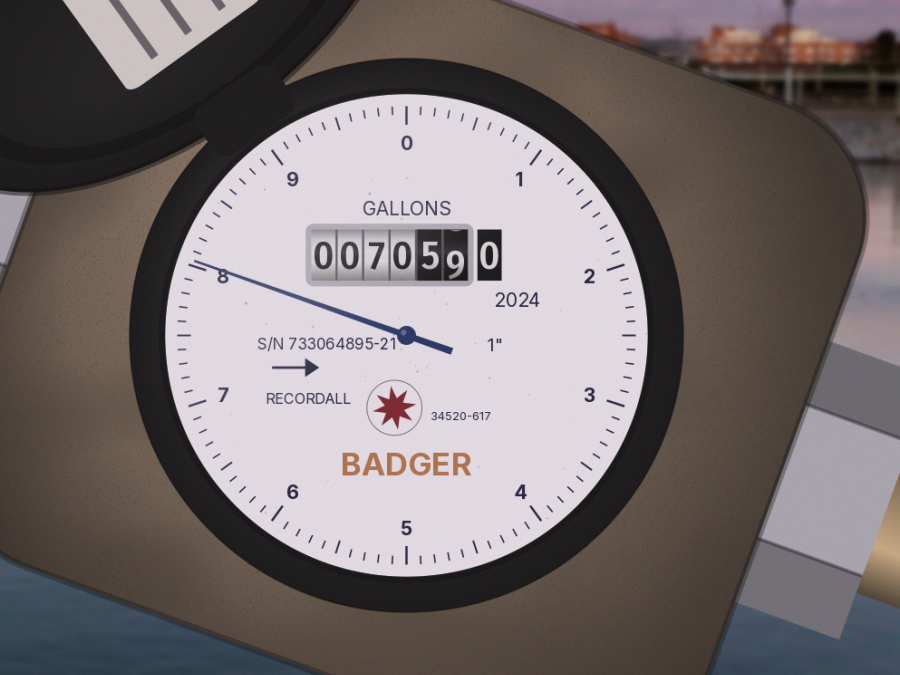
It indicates 70588.0,gal
